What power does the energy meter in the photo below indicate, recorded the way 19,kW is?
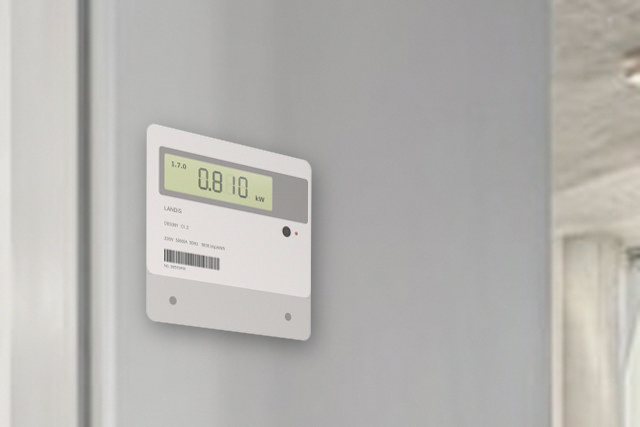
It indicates 0.810,kW
